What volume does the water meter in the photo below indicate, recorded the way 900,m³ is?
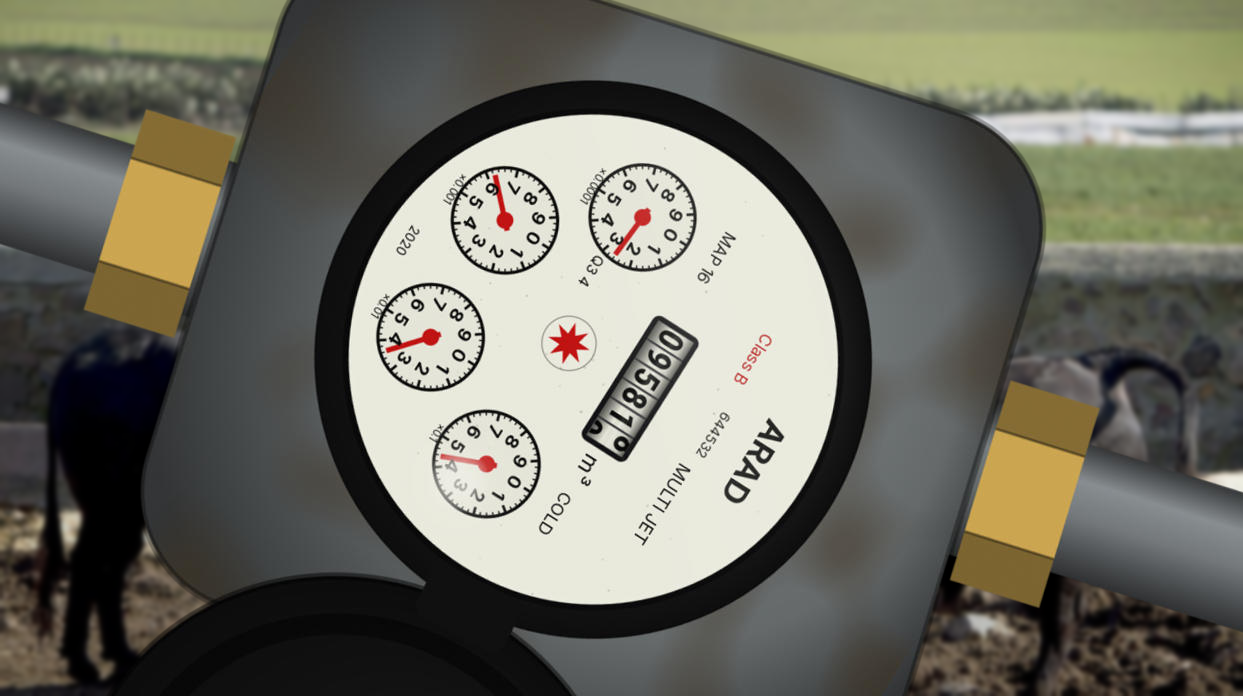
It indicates 95818.4362,m³
